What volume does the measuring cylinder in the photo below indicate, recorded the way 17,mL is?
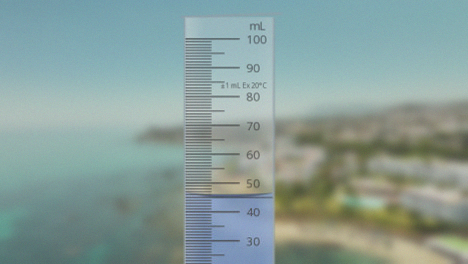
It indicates 45,mL
